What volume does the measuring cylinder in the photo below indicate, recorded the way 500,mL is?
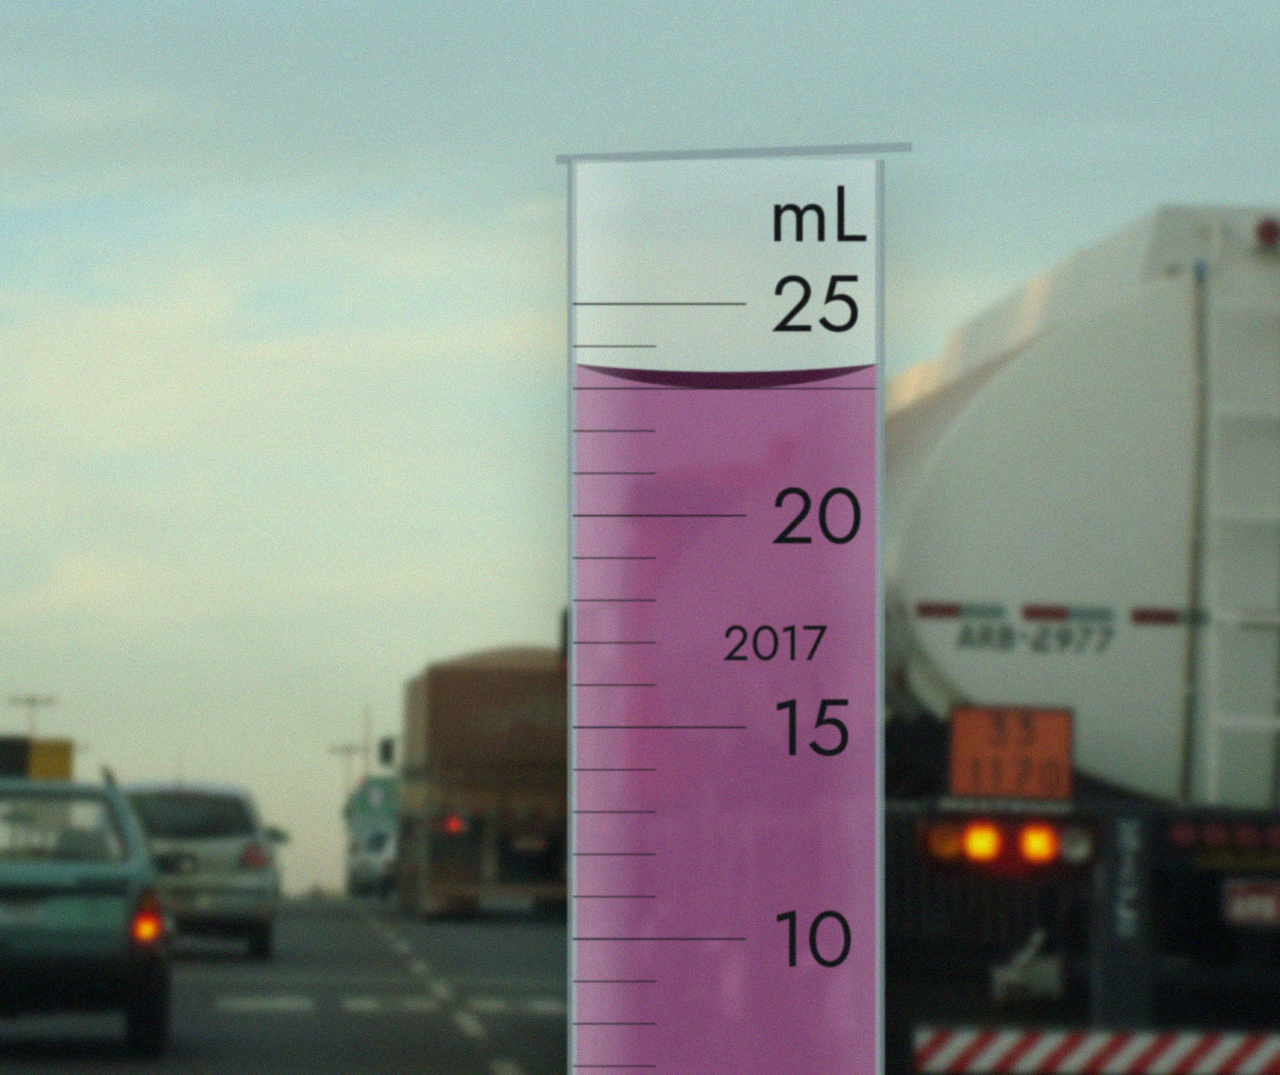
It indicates 23,mL
